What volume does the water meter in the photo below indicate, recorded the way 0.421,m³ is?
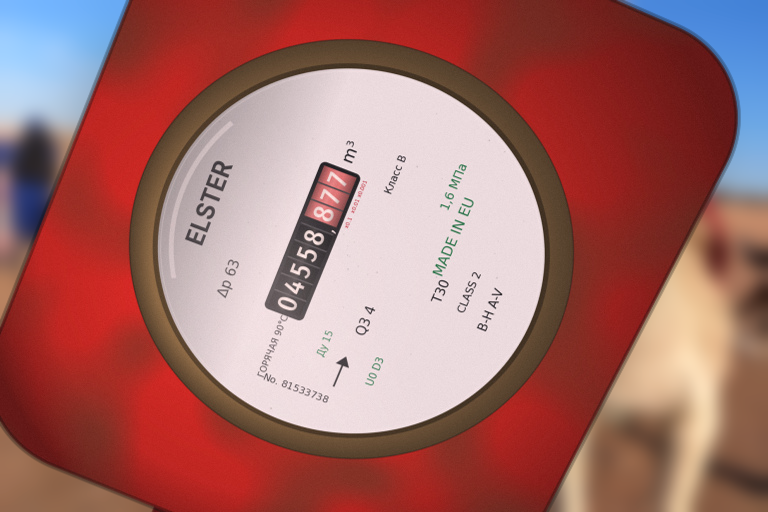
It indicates 4558.877,m³
